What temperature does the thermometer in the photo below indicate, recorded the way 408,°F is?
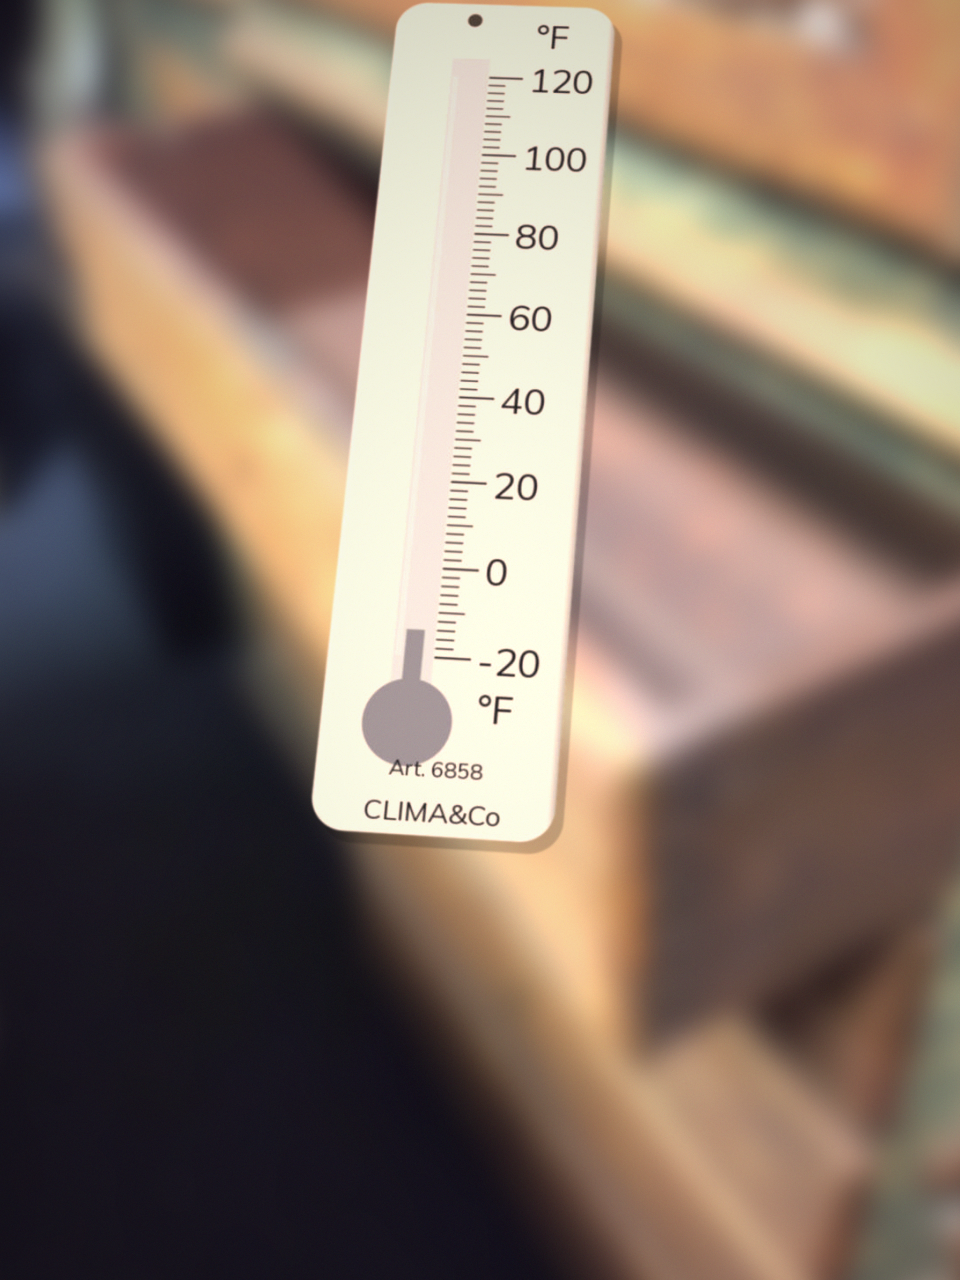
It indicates -14,°F
